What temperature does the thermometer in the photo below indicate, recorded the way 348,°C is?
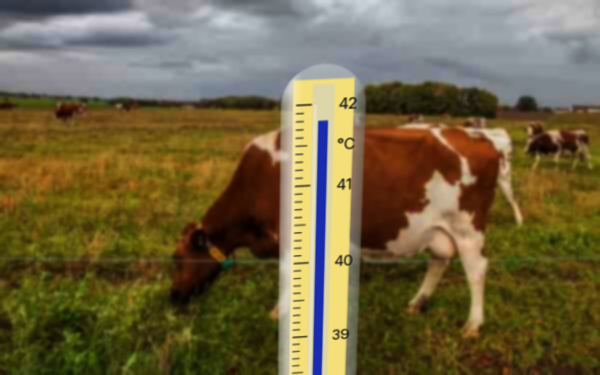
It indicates 41.8,°C
